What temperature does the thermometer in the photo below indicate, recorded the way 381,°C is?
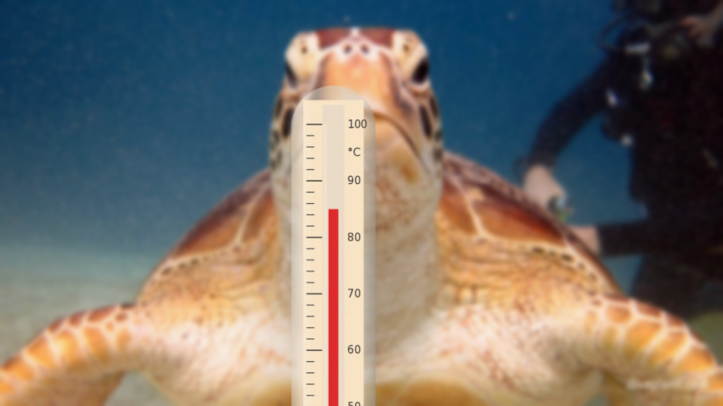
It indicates 85,°C
